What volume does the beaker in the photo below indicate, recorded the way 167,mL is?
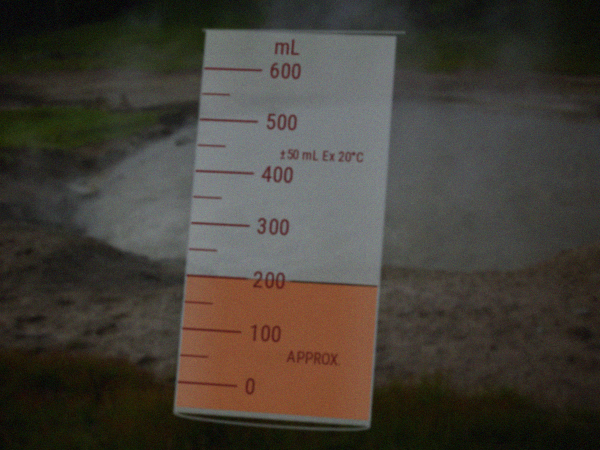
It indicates 200,mL
